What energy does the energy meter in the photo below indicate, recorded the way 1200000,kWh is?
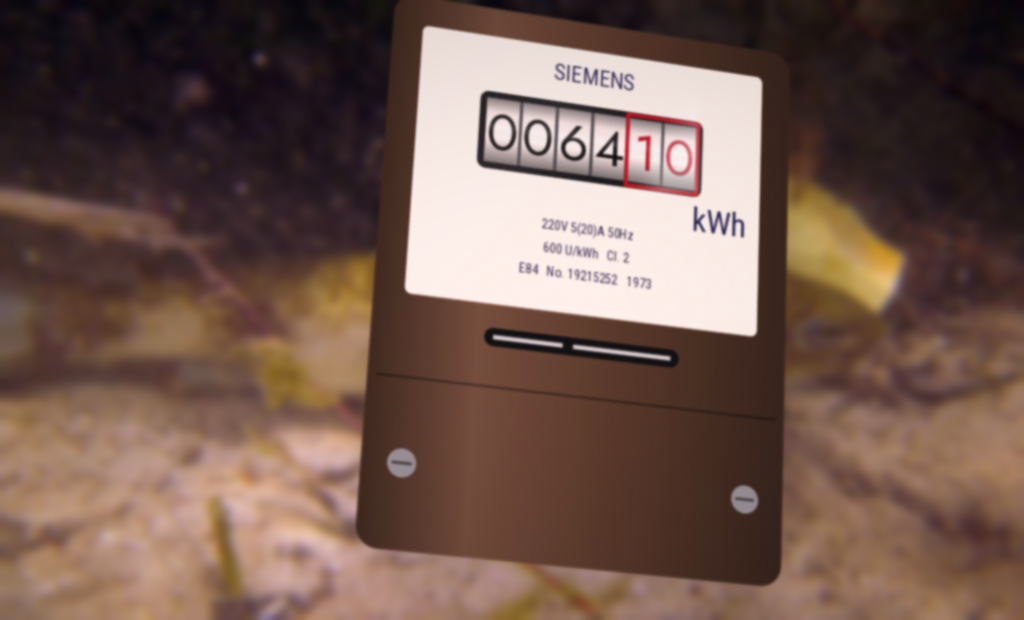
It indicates 64.10,kWh
